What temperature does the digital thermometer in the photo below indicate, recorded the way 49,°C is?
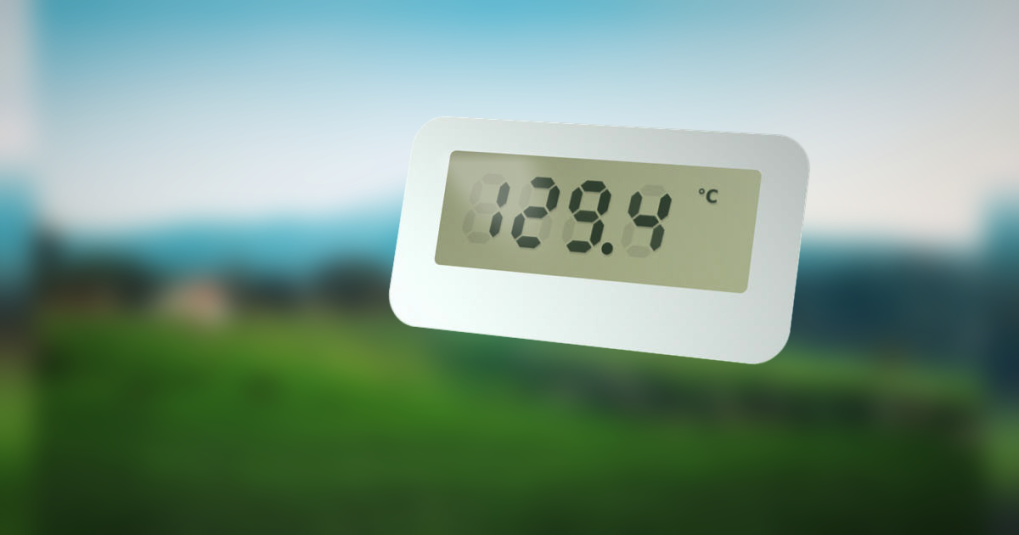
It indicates 129.4,°C
